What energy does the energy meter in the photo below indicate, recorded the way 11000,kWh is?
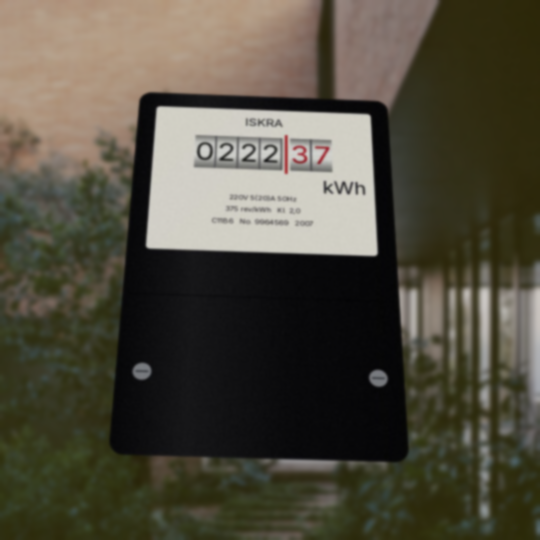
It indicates 222.37,kWh
